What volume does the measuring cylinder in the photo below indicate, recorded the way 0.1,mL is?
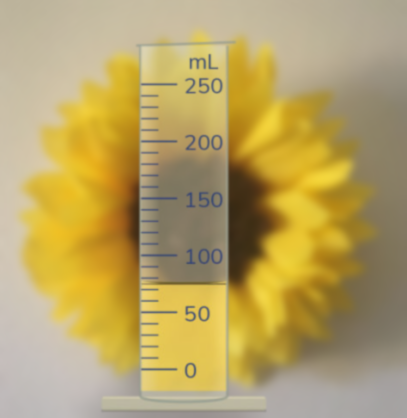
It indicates 75,mL
